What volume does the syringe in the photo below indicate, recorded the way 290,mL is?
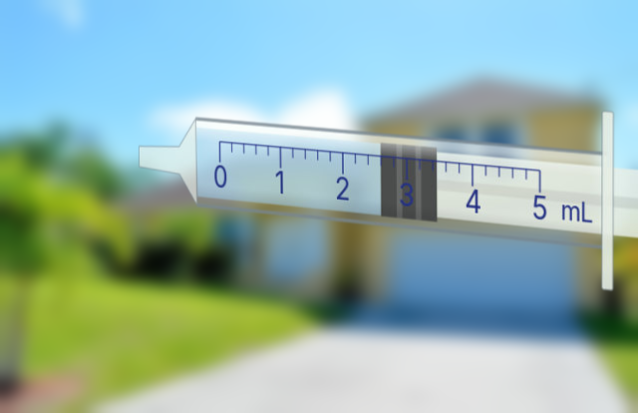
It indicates 2.6,mL
